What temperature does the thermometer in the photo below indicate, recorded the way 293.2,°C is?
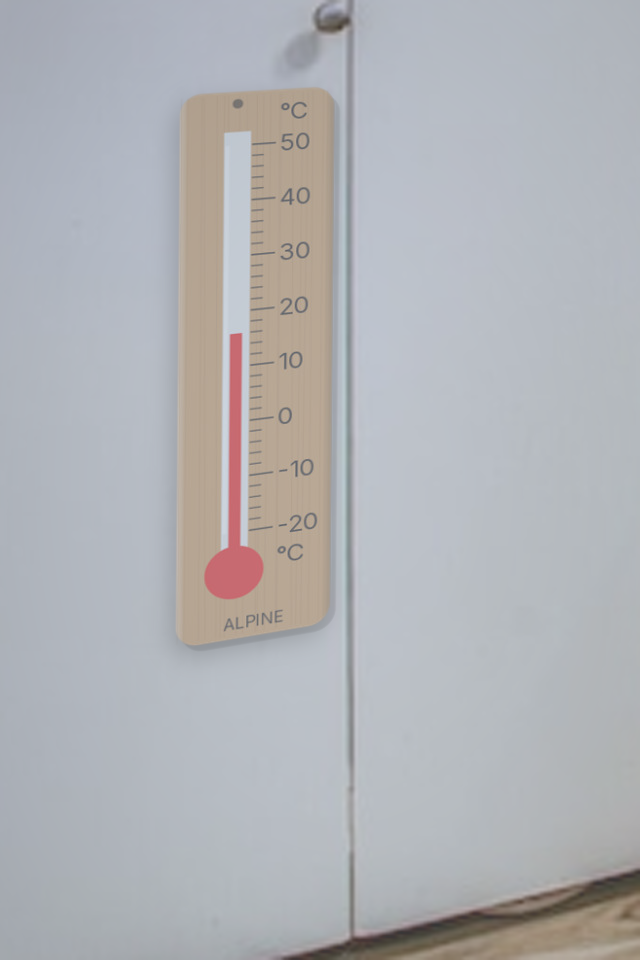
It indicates 16,°C
